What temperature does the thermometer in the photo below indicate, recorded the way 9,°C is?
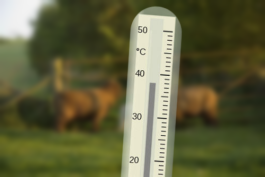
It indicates 38,°C
